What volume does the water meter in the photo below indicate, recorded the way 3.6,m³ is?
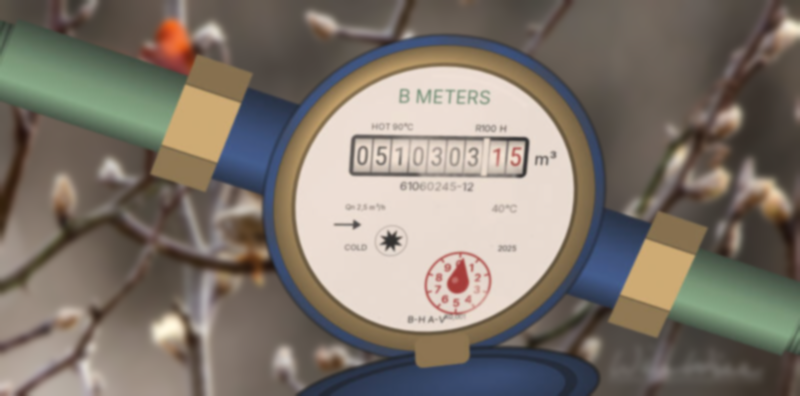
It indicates 510303.150,m³
